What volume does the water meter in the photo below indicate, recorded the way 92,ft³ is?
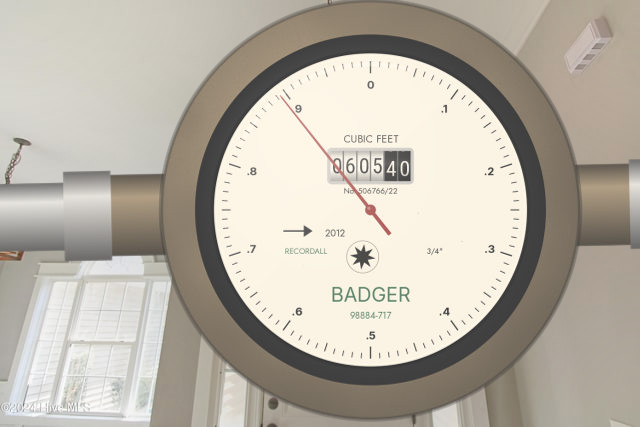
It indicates 60539.89,ft³
